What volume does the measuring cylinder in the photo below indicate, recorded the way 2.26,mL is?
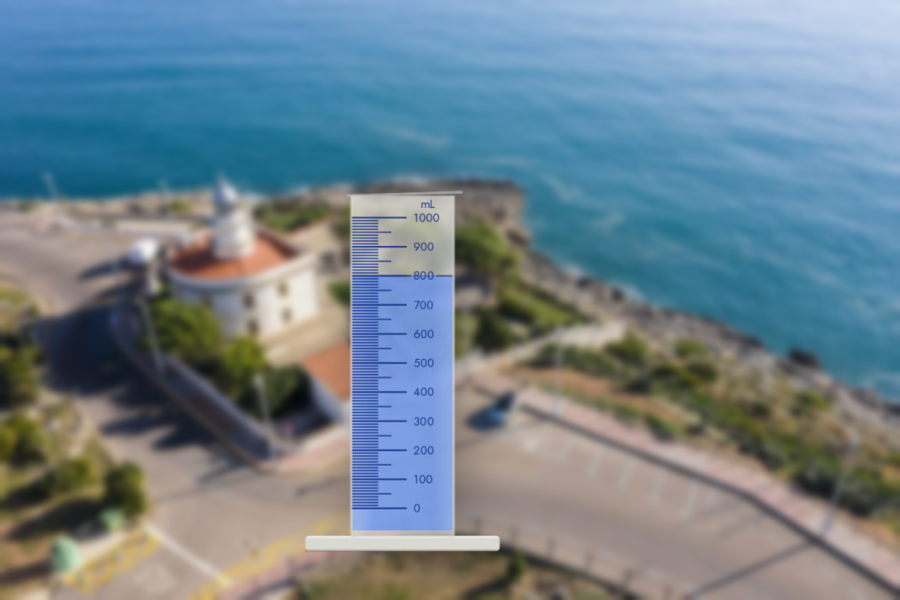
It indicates 800,mL
